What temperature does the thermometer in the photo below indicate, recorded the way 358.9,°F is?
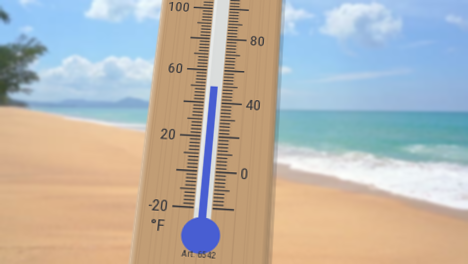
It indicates 50,°F
